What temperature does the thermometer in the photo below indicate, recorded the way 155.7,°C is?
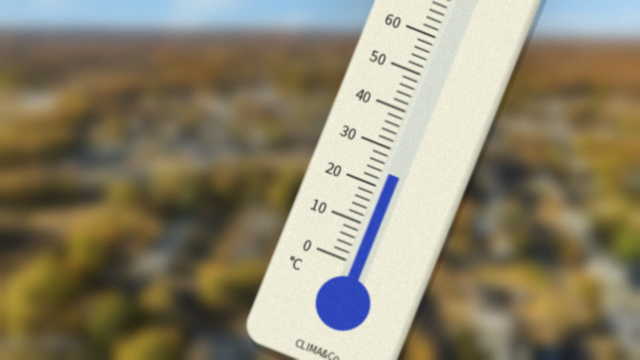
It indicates 24,°C
